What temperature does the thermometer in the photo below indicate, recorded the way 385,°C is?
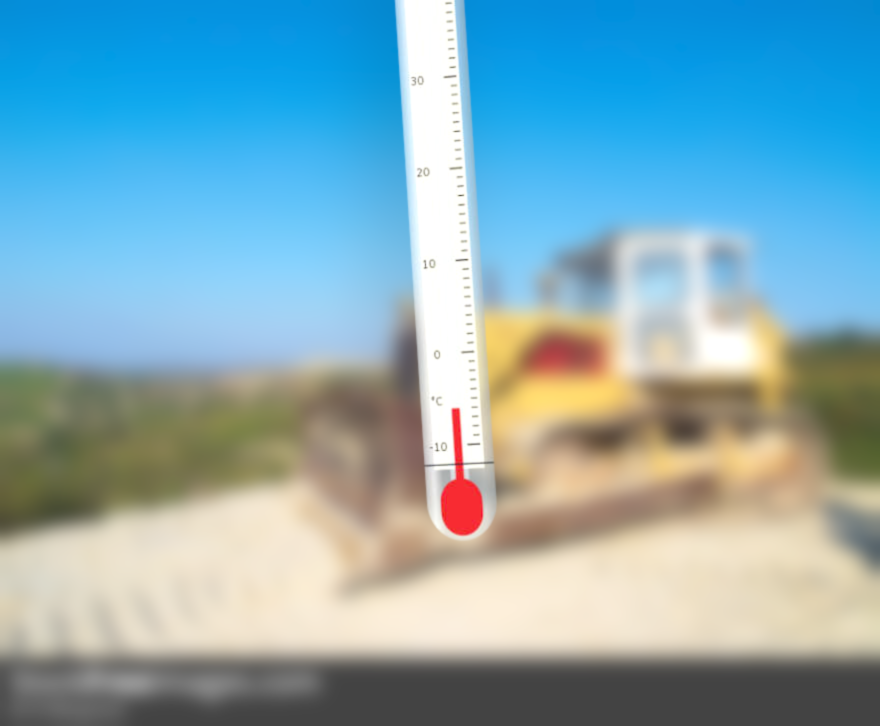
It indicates -6,°C
